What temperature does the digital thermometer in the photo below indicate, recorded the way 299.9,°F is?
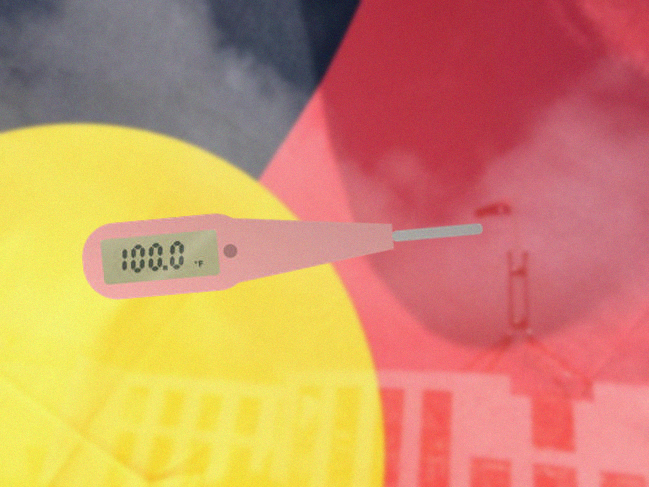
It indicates 100.0,°F
